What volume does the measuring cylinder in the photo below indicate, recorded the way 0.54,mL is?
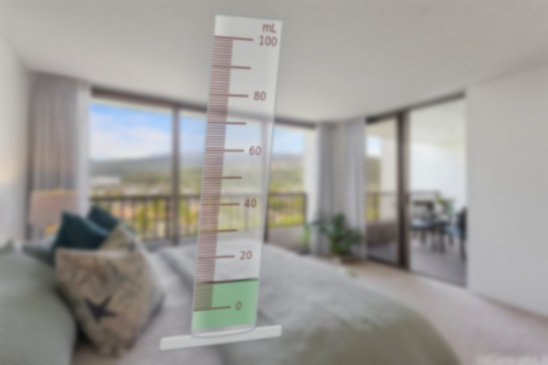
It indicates 10,mL
